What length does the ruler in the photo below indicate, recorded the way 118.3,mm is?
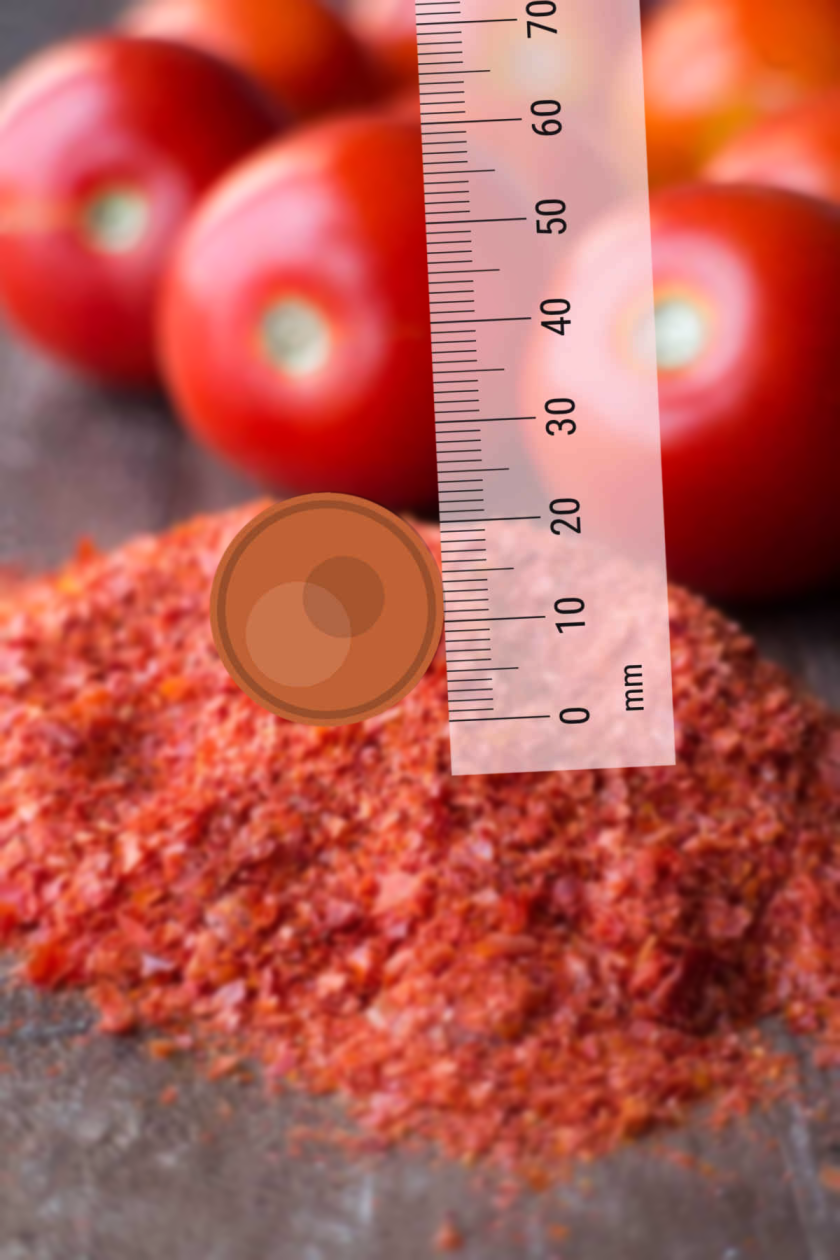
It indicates 23.5,mm
